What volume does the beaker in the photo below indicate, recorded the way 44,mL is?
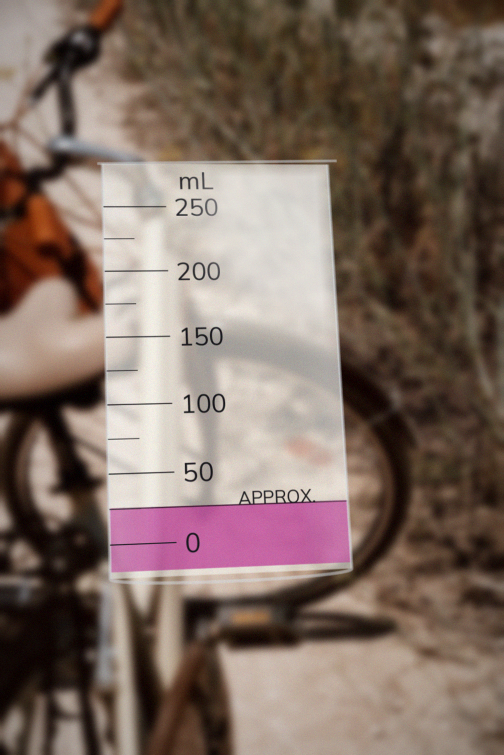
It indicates 25,mL
